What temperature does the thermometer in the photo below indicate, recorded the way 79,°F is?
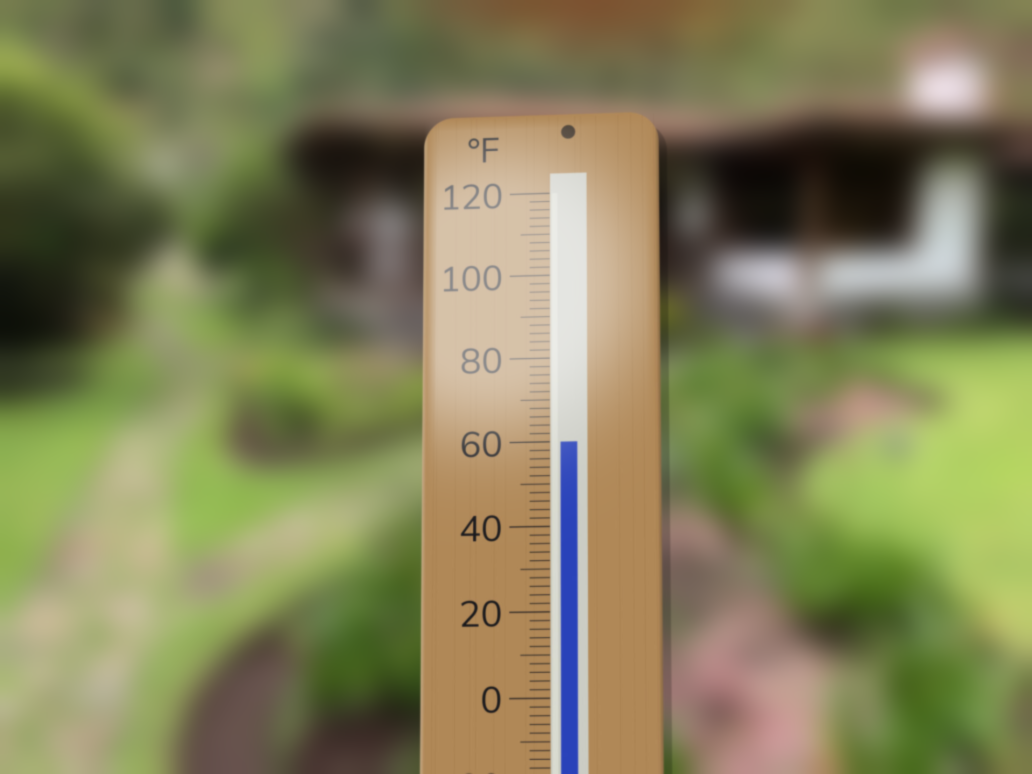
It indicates 60,°F
